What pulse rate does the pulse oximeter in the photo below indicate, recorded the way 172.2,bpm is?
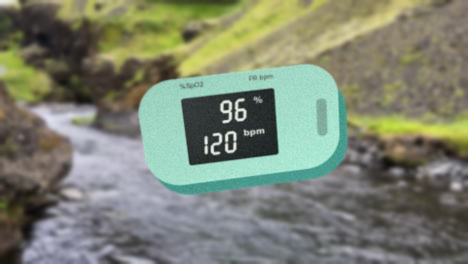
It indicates 120,bpm
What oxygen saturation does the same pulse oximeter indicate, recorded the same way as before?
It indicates 96,%
